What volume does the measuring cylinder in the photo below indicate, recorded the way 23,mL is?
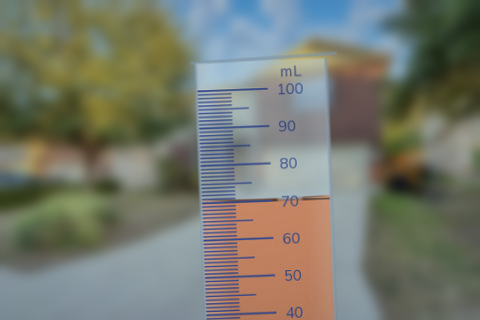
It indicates 70,mL
